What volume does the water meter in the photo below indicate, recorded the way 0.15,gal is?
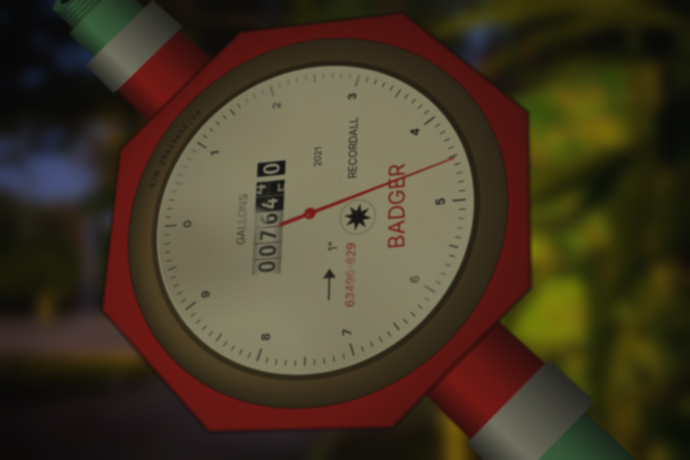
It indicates 76444.5,gal
